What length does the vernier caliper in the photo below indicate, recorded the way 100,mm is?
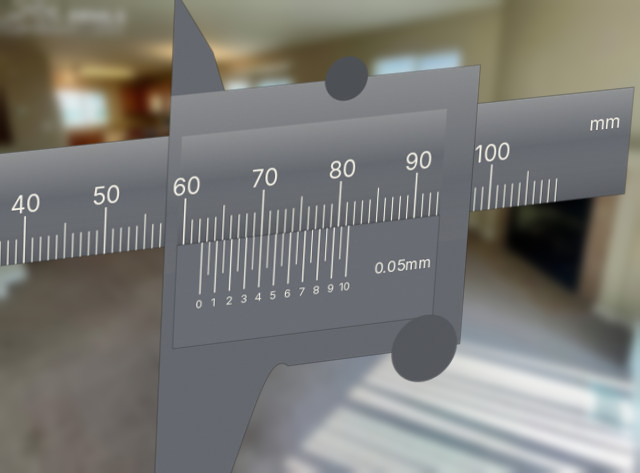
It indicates 62.4,mm
